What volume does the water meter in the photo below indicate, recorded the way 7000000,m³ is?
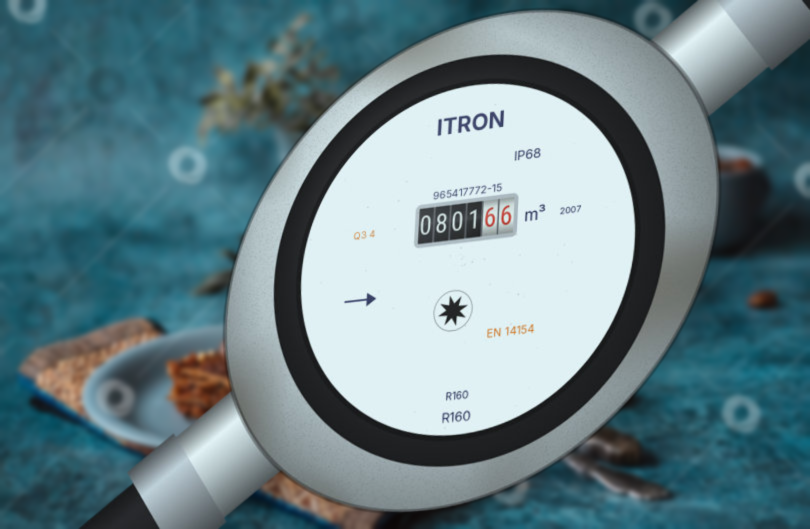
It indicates 801.66,m³
